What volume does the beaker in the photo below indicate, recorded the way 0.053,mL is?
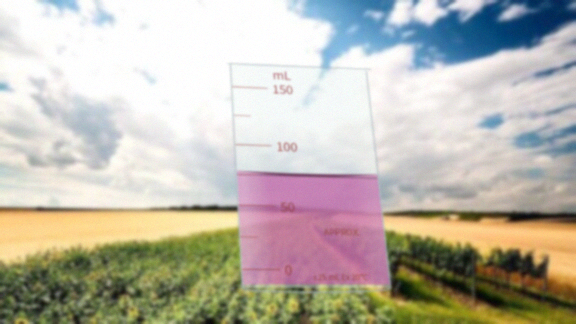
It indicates 75,mL
